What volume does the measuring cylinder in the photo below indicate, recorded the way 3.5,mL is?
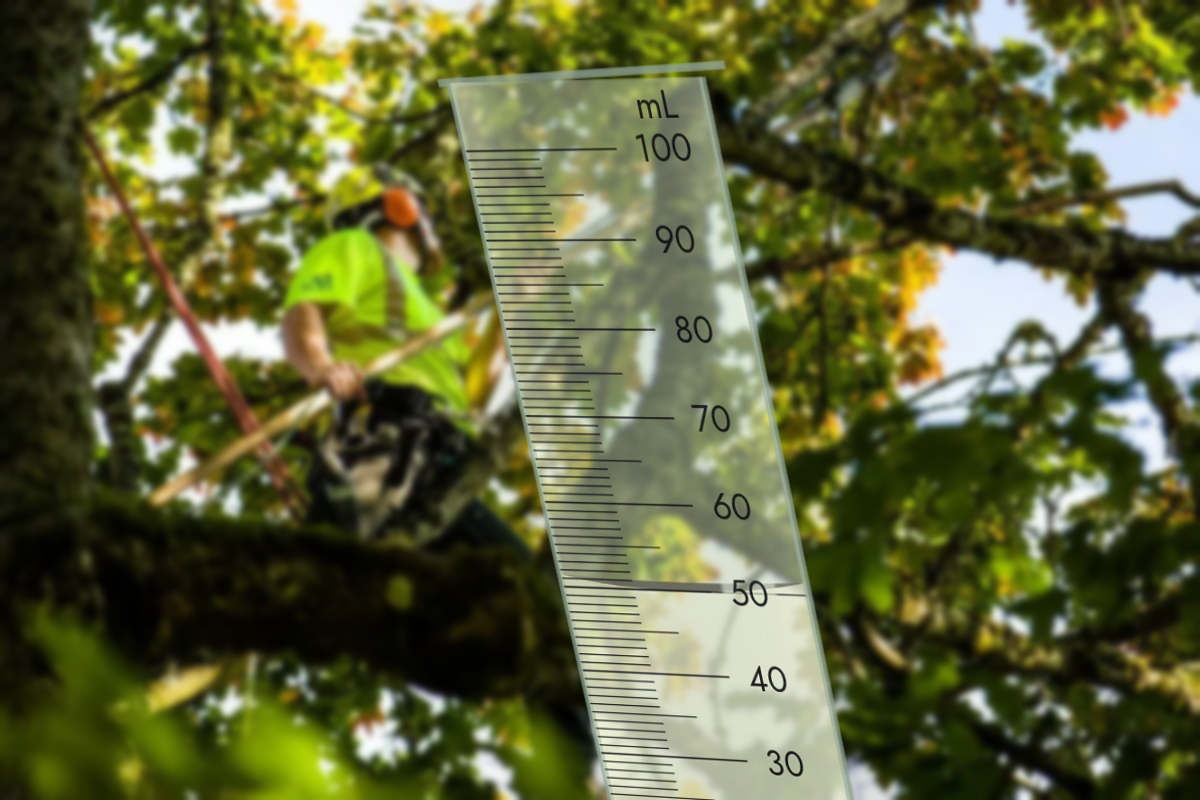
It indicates 50,mL
